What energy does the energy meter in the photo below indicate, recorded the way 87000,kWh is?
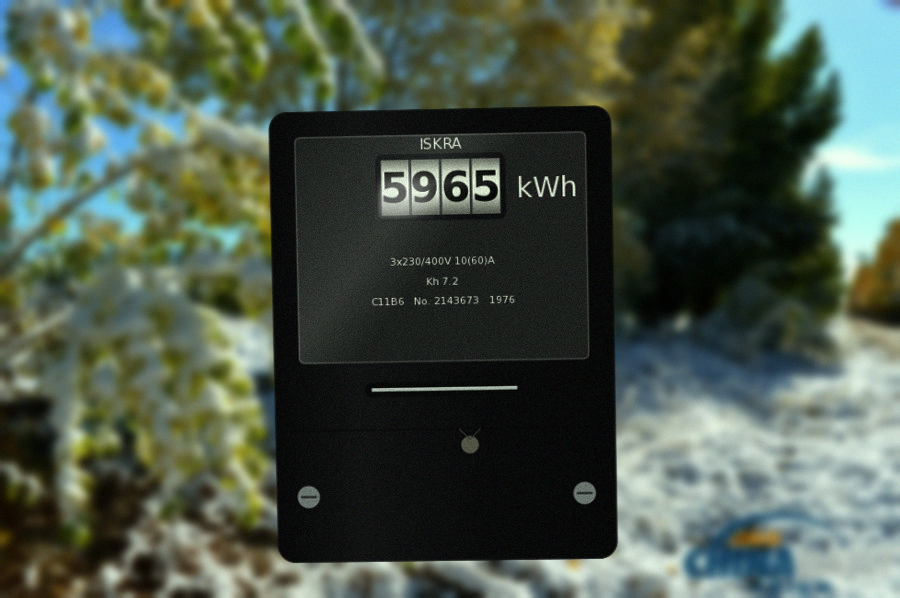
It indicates 5965,kWh
